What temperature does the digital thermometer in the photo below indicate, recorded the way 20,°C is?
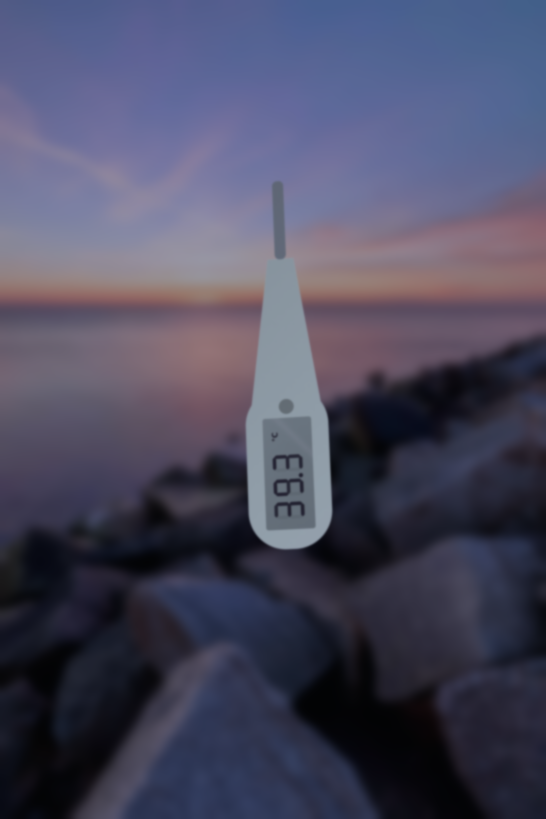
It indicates 39.3,°C
